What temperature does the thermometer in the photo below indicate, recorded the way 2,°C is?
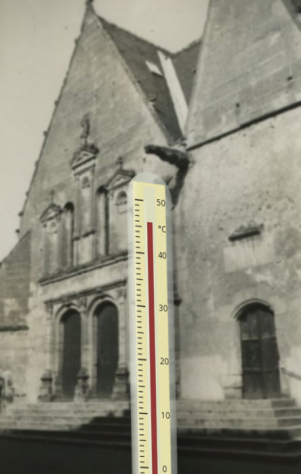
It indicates 46,°C
